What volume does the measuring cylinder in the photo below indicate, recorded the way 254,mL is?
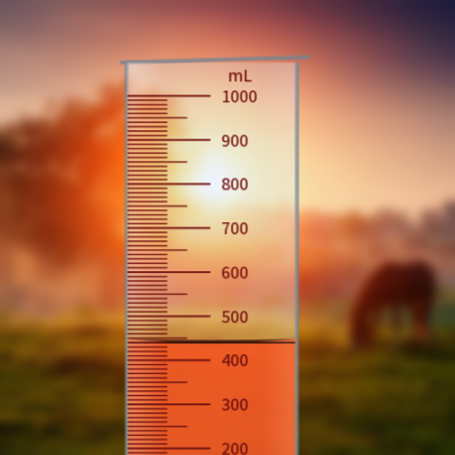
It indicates 440,mL
